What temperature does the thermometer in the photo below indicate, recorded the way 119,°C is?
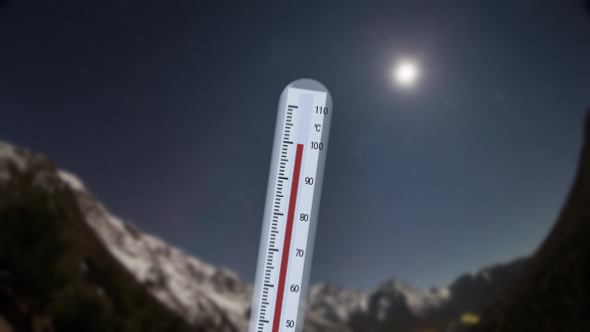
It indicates 100,°C
